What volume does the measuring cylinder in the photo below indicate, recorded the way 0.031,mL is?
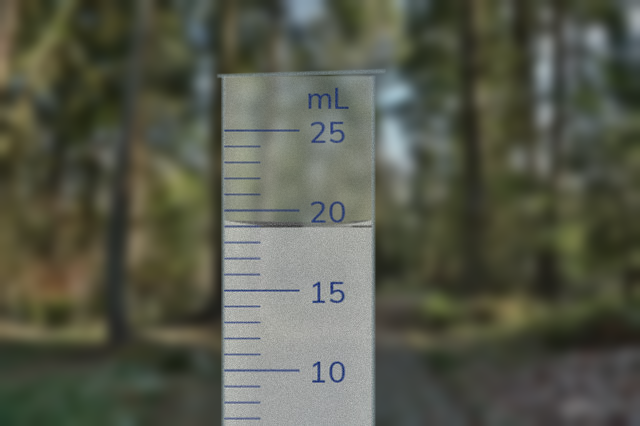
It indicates 19,mL
